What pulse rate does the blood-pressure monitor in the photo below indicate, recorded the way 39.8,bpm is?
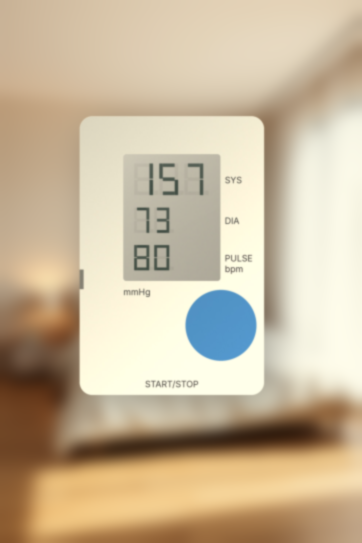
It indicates 80,bpm
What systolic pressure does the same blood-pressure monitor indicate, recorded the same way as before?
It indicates 157,mmHg
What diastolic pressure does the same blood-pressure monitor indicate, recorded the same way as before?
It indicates 73,mmHg
